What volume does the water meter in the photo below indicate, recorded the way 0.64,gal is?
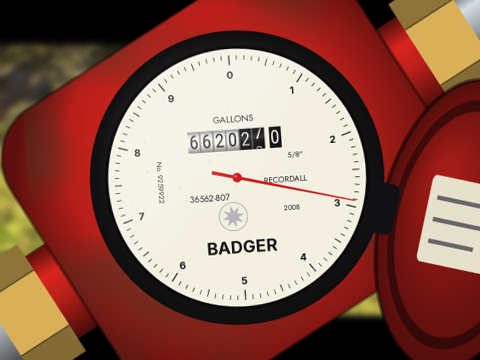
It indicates 6620272.9,gal
